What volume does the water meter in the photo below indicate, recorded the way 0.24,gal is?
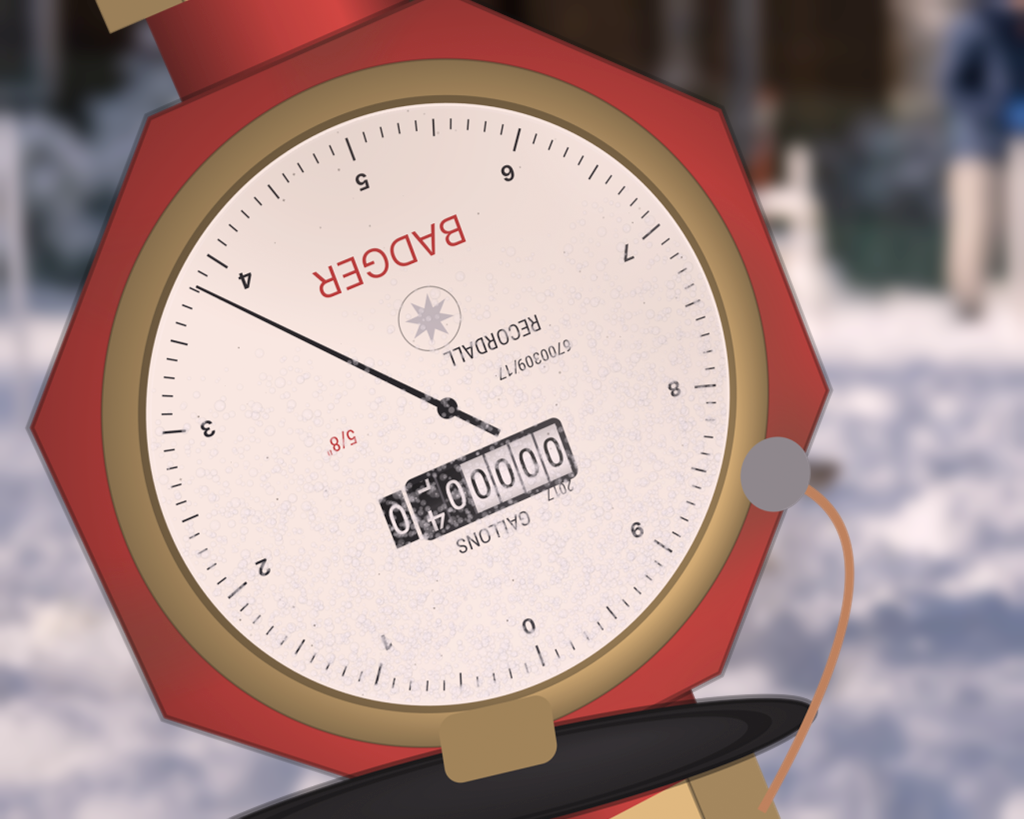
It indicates 43.8,gal
